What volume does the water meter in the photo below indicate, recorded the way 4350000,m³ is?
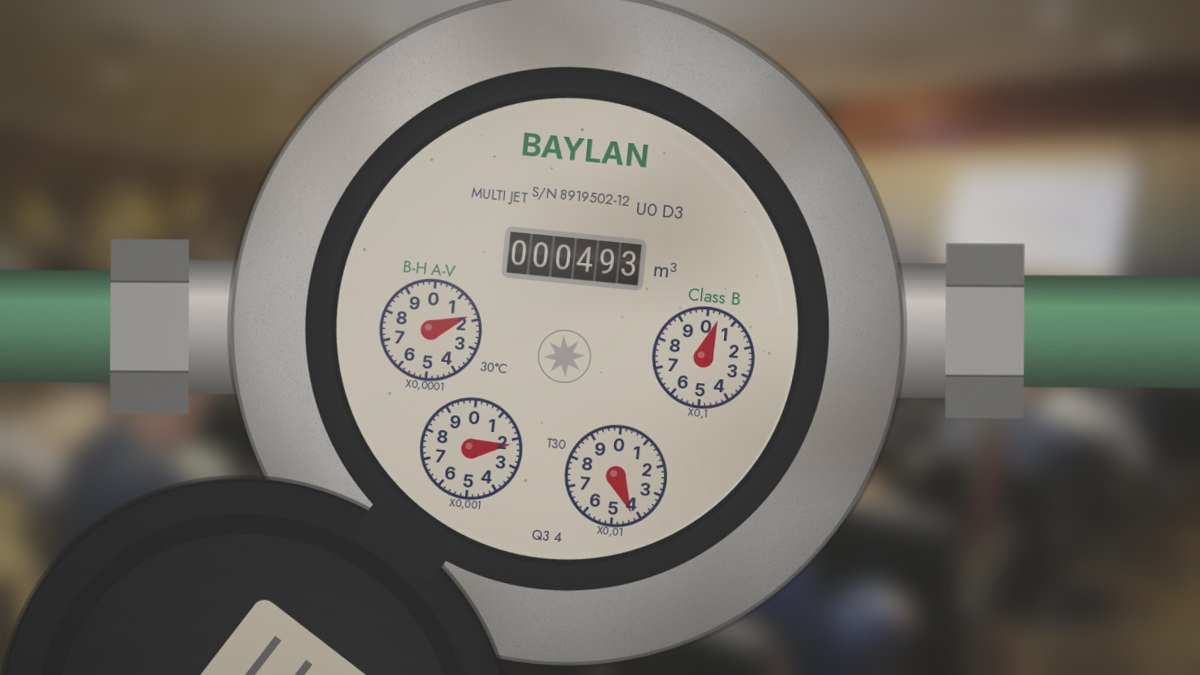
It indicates 493.0421,m³
